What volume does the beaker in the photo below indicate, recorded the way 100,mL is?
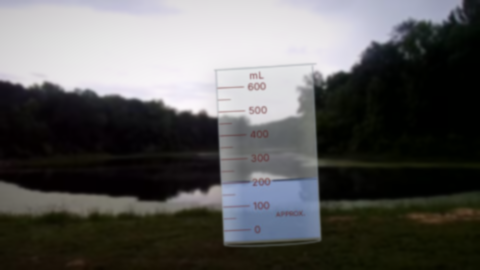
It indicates 200,mL
